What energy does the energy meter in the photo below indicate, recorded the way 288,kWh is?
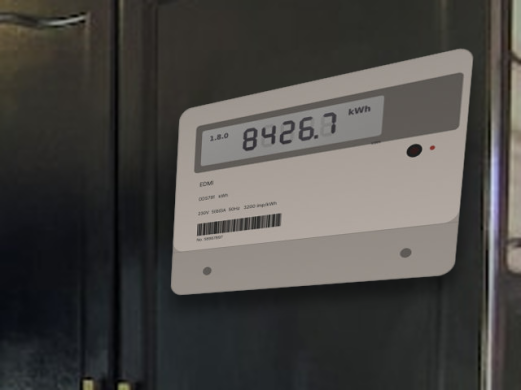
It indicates 8426.7,kWh
